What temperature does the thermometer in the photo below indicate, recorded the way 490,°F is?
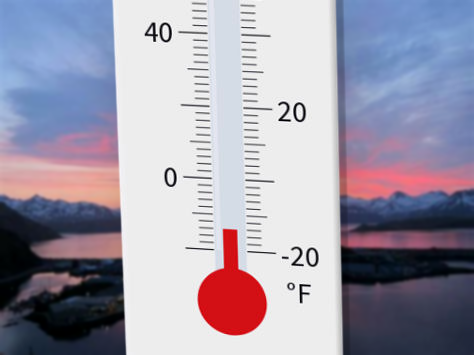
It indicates -14,°F
